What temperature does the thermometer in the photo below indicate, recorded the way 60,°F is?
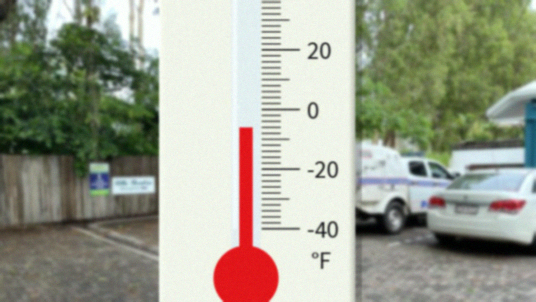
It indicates -6,°F
